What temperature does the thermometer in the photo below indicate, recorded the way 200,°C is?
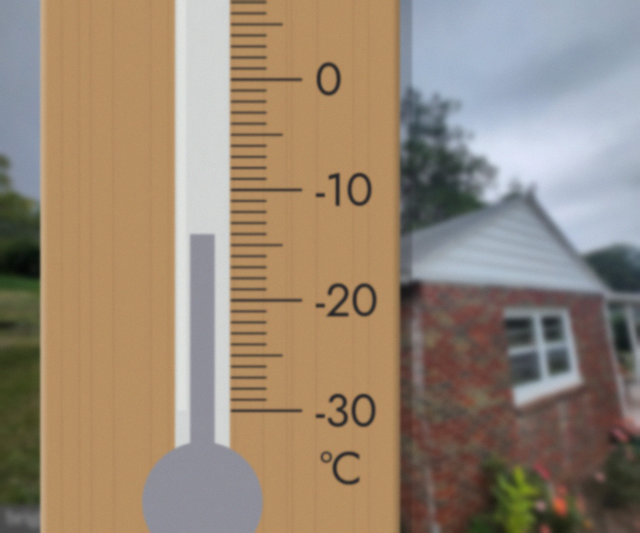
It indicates -14,°C
